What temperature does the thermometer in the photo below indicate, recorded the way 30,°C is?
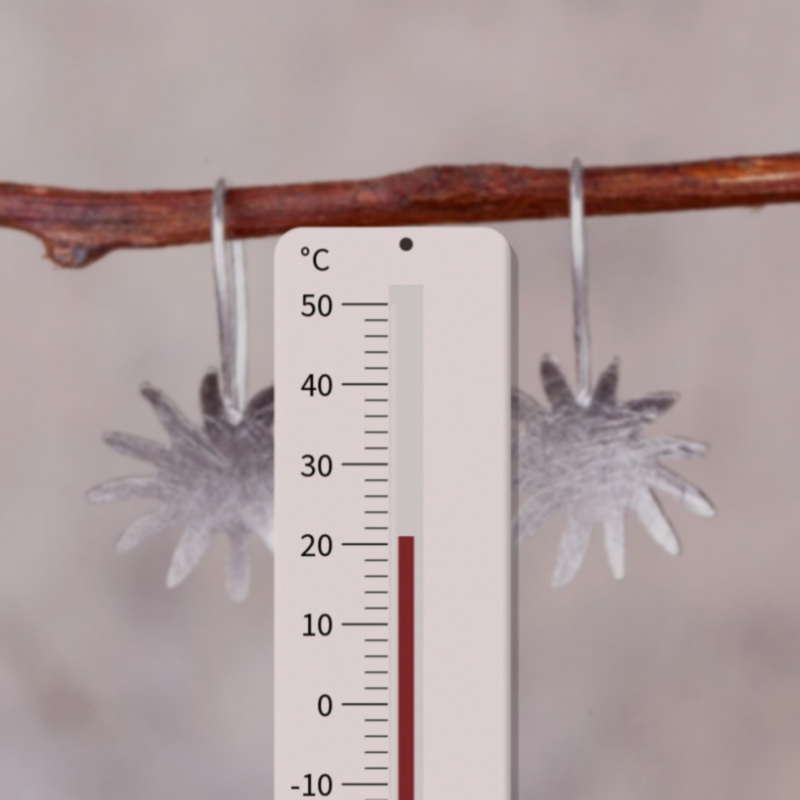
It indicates 21,°C
